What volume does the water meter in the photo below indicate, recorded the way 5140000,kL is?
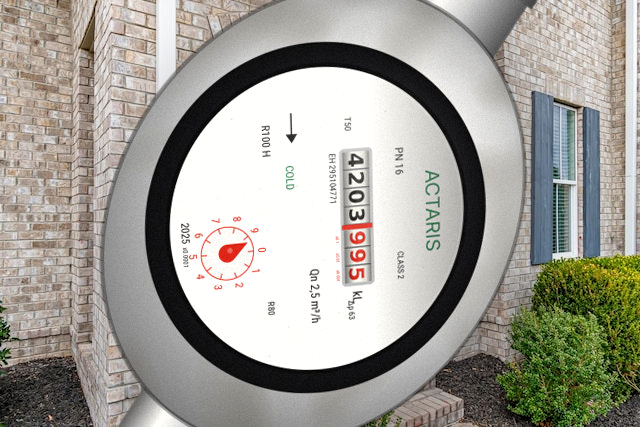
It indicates 4203.9949,kL
